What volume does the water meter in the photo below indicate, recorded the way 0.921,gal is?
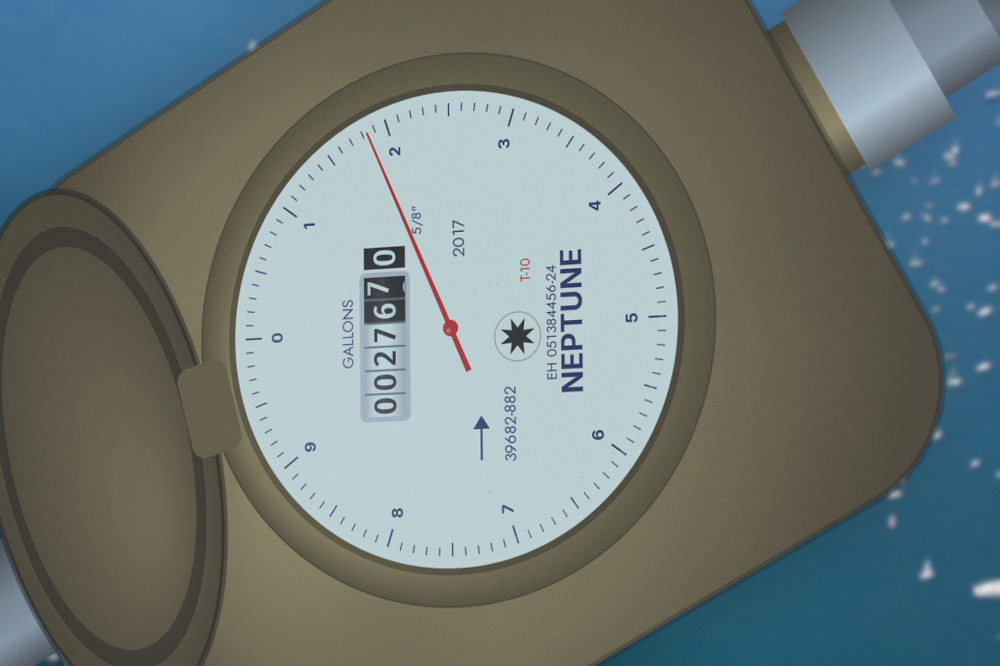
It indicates 27671.8,gal
